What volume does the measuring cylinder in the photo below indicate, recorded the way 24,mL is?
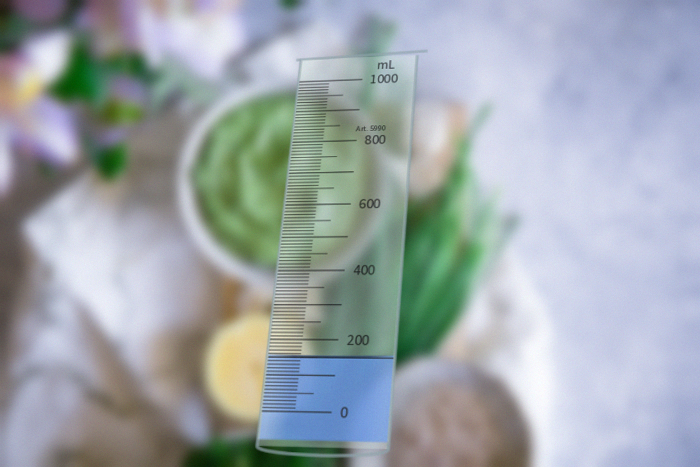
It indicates 150,mL
